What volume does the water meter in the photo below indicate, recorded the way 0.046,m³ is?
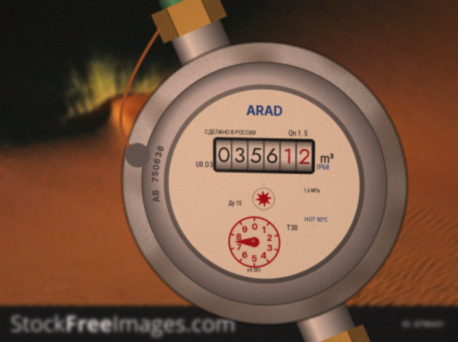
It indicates 356.127,m³
